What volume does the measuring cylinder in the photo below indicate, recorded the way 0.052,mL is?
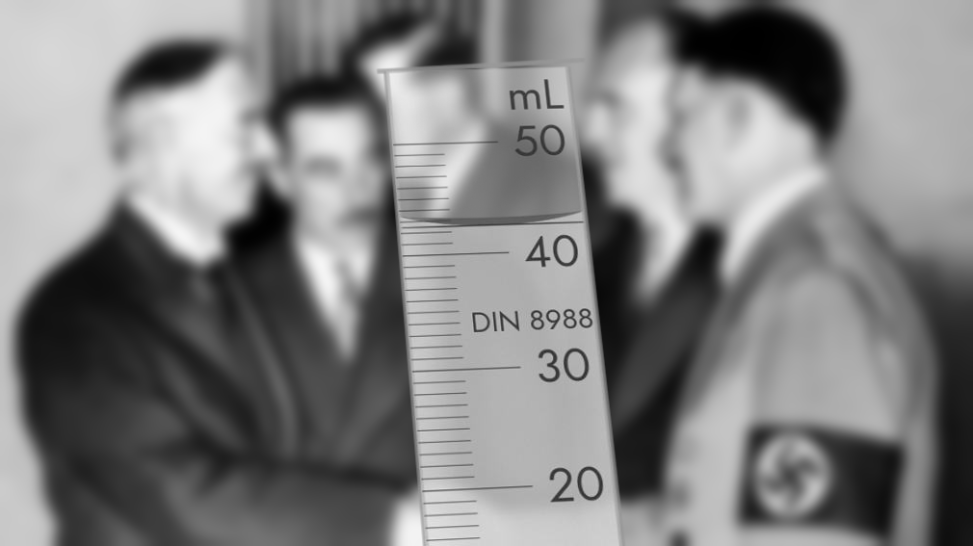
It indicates 42.5,mL
